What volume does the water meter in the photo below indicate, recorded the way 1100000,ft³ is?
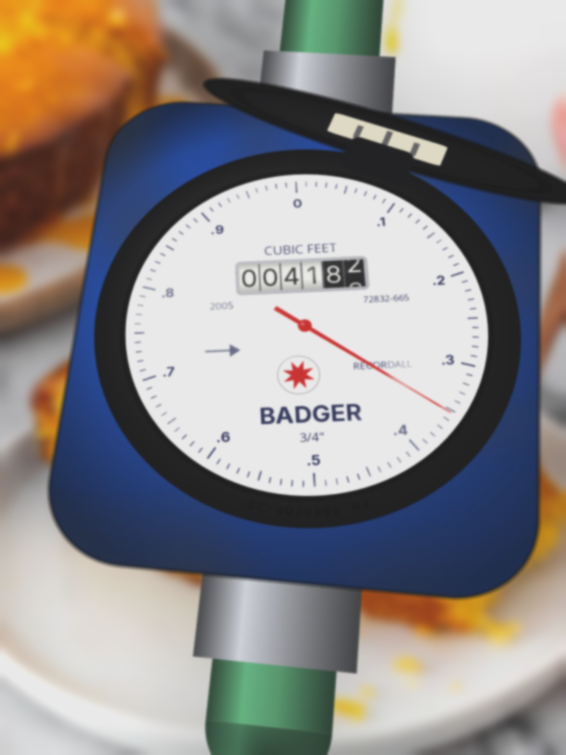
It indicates 4182.35,ft³
